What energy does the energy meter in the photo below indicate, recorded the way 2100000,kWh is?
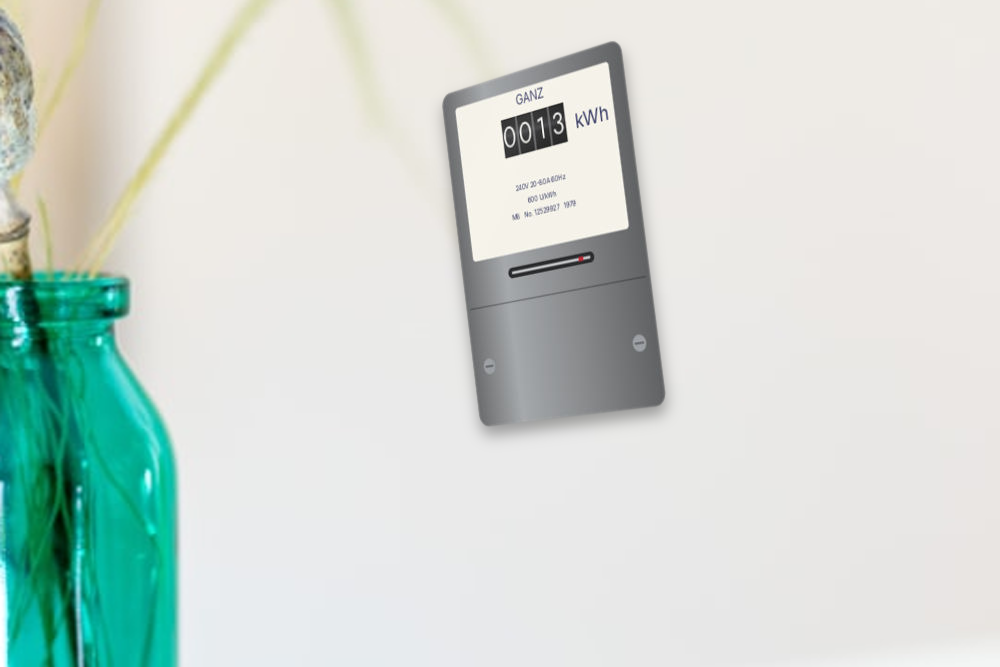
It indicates 13,kWh
